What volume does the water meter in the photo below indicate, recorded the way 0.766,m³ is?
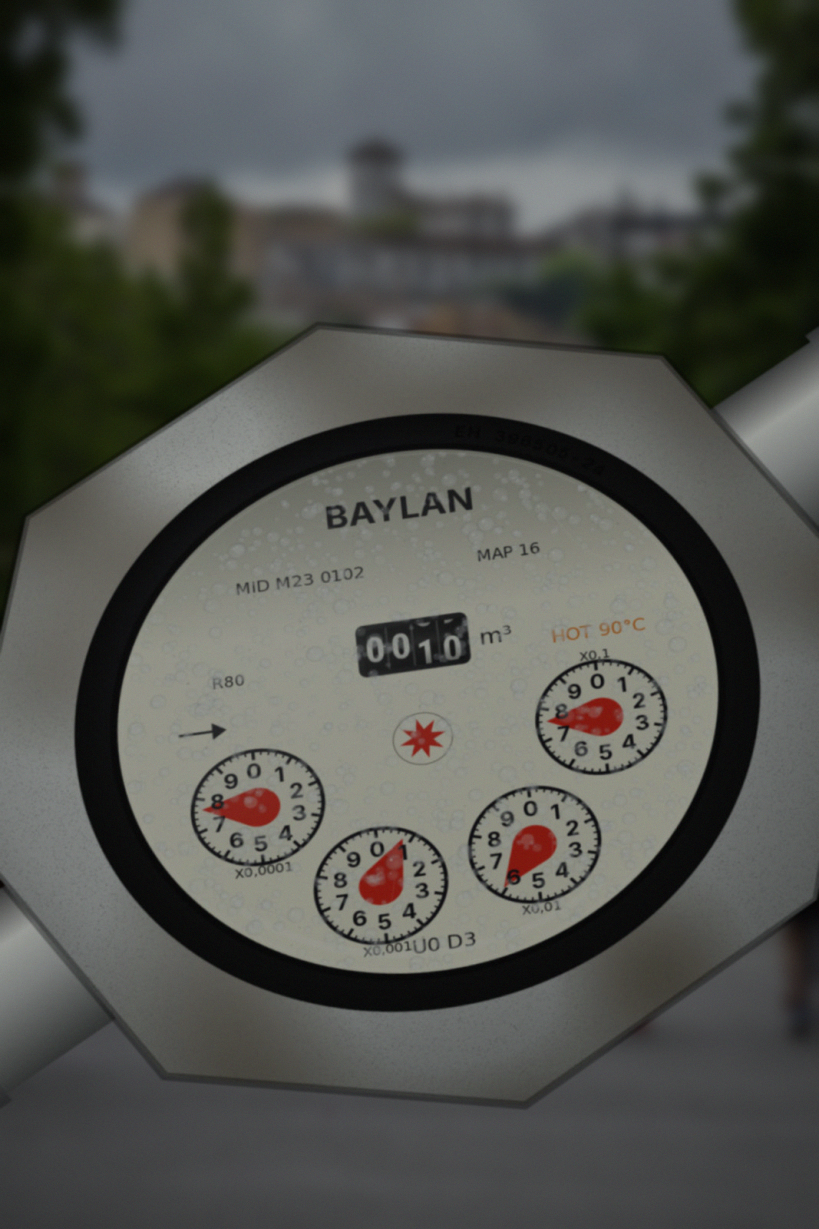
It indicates 9.7607,m³
